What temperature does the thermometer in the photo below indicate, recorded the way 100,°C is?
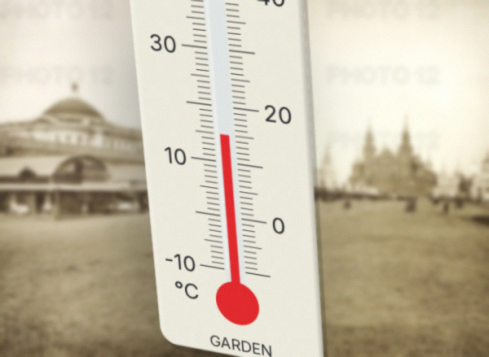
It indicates 15,°C
